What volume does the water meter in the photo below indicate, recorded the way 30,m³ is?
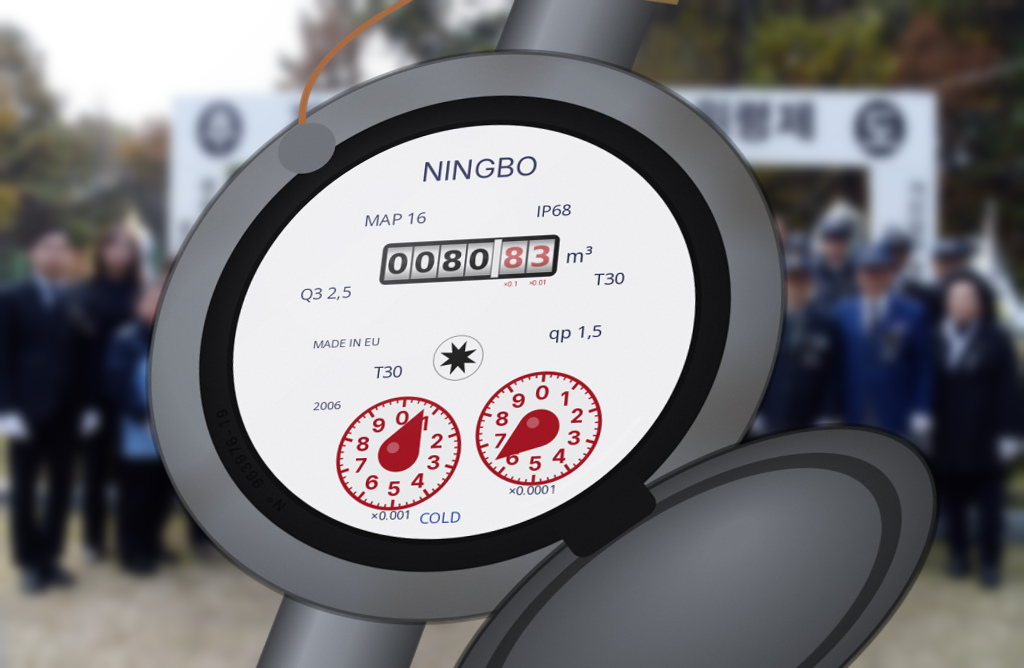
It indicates 80.8306,m³
